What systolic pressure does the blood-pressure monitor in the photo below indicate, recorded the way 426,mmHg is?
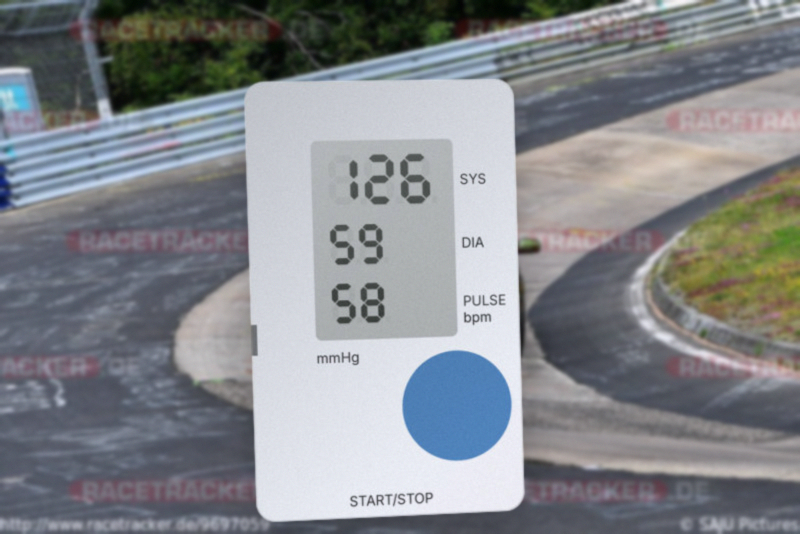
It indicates 126,mmHg
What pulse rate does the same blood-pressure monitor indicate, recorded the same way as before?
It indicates 58,bpm
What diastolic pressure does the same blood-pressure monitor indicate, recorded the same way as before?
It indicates 59,mmHg
